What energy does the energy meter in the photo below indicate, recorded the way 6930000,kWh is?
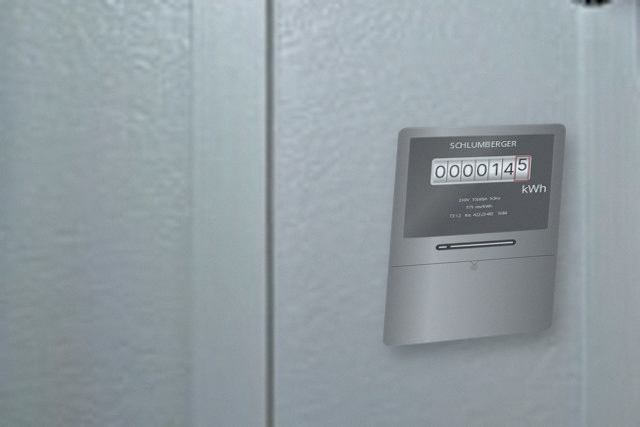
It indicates 14.5,kWh
